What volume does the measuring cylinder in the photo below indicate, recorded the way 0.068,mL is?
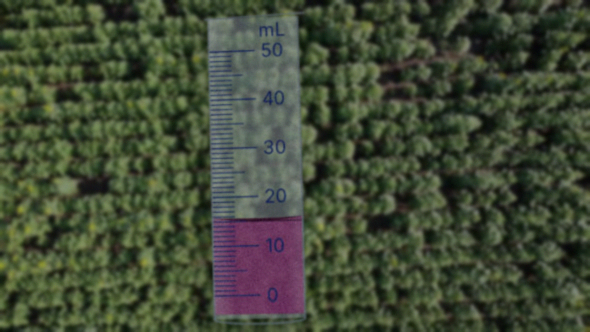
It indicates 15,mL
